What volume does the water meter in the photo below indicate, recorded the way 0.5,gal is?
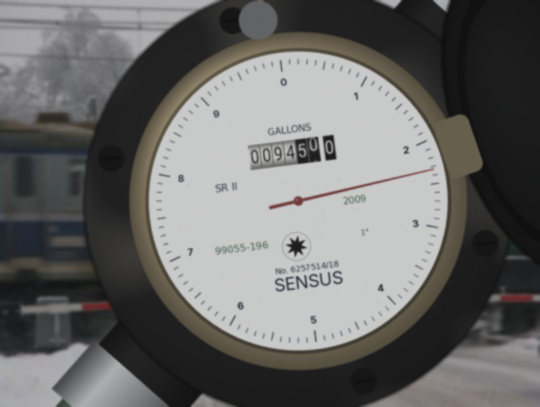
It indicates 94502.3,gal
